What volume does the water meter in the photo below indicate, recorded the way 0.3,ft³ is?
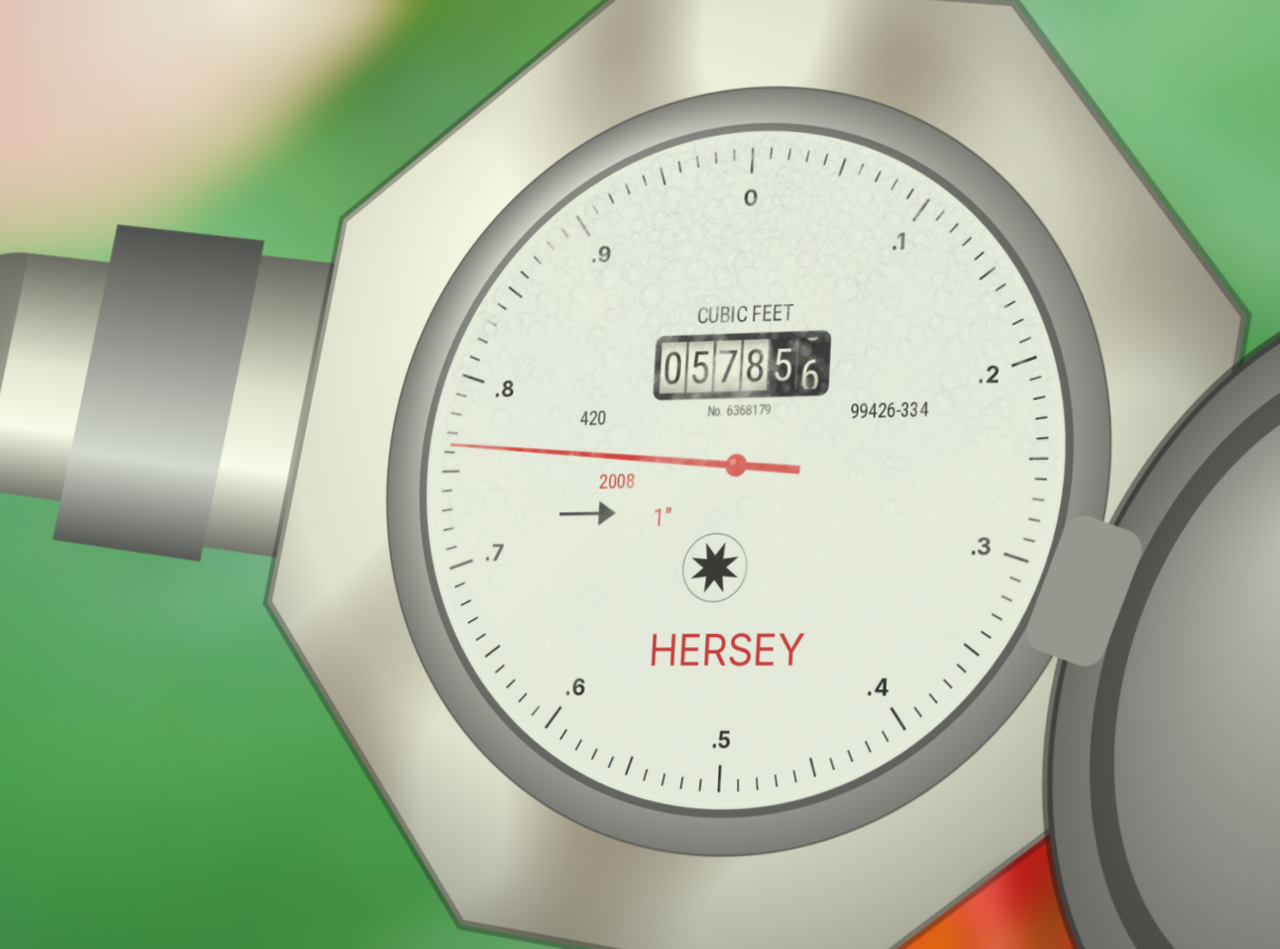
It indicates 57855.76,ft³
